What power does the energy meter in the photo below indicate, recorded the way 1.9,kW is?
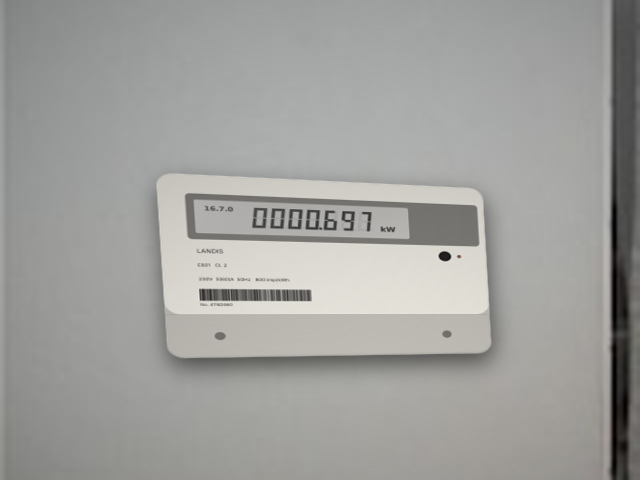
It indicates 0.697,kW
